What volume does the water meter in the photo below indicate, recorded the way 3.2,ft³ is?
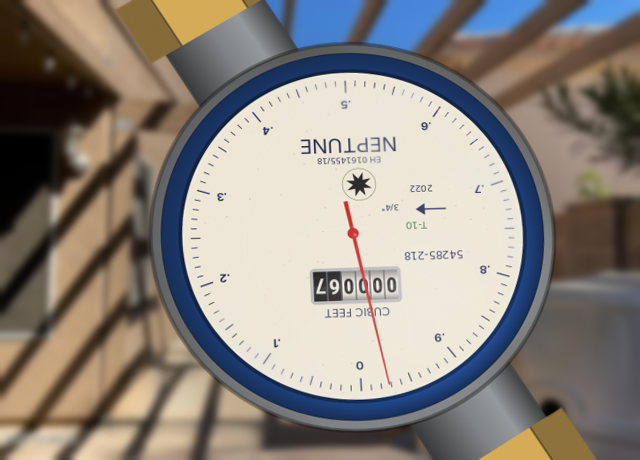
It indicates 66.97,ft³
